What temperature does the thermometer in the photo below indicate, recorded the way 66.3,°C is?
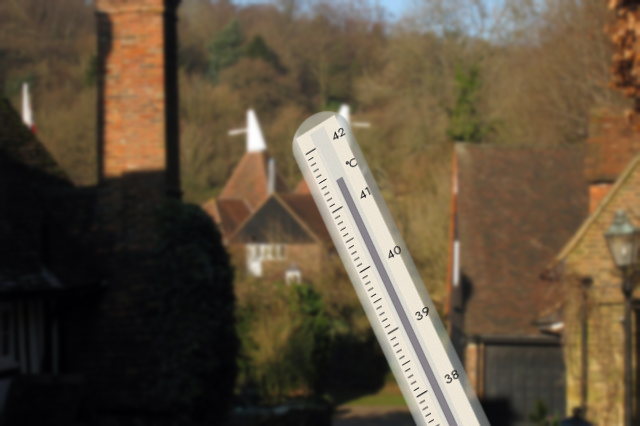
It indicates 41.4,°C
